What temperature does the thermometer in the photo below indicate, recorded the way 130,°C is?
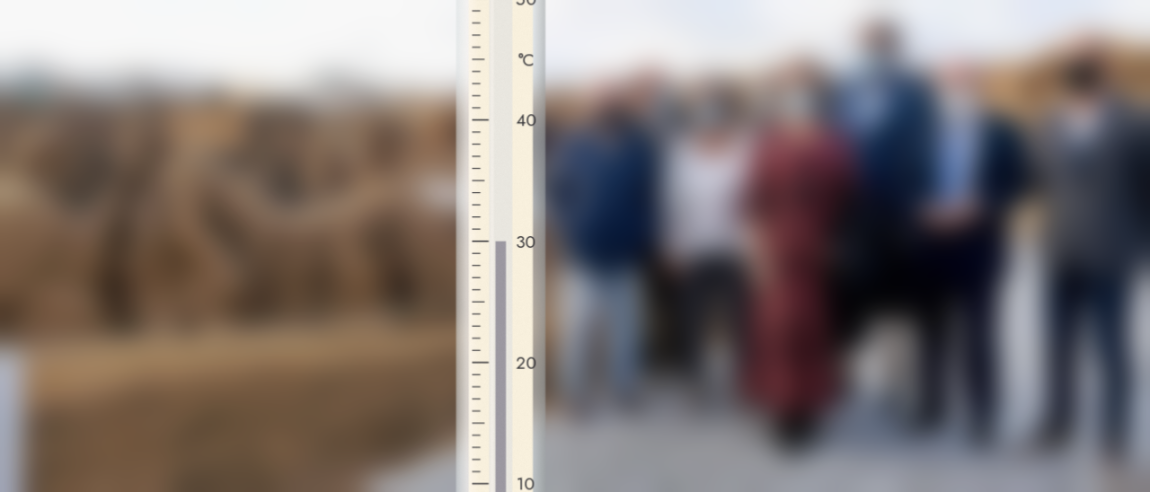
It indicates 30,°C
